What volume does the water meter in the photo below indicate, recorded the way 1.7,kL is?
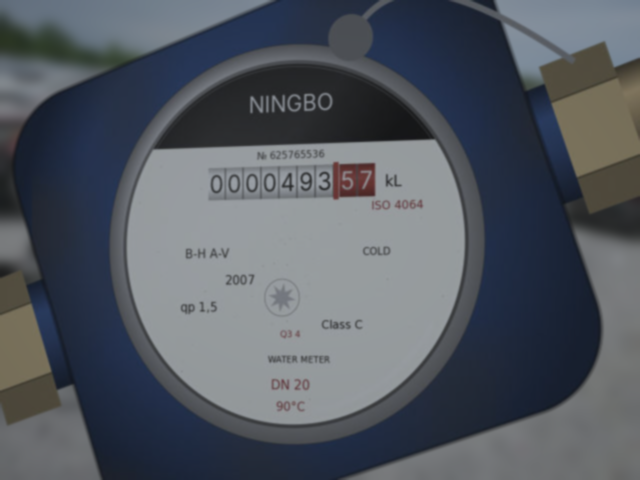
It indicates 493.57,kL
